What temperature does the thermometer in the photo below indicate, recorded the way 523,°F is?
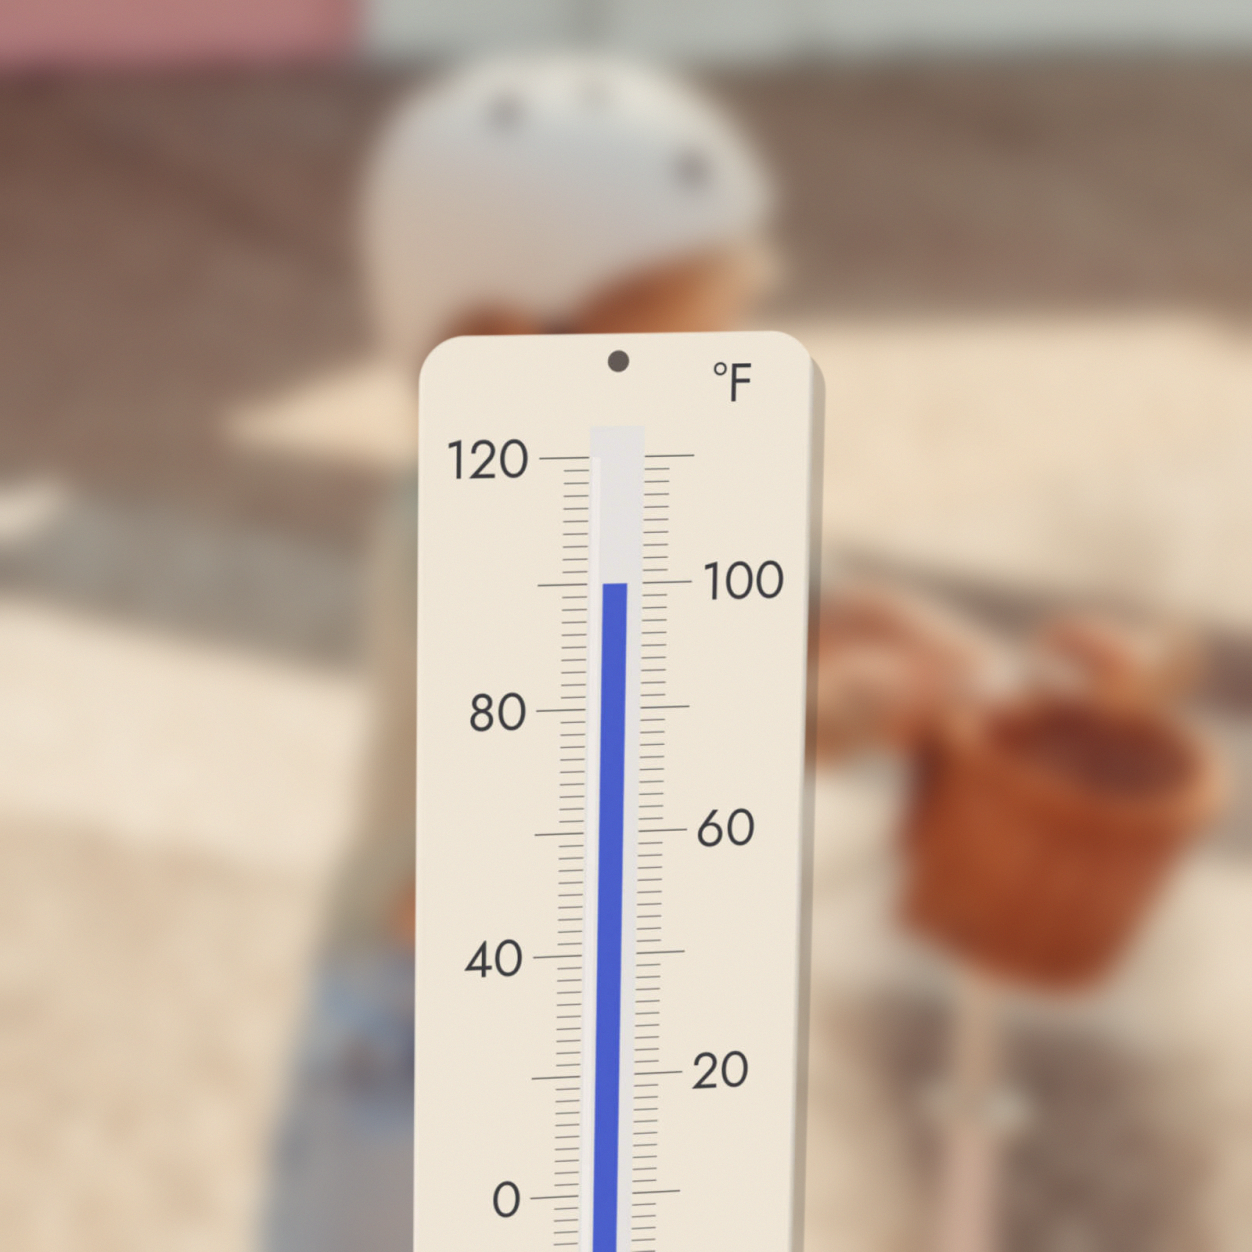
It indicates 100,°F
